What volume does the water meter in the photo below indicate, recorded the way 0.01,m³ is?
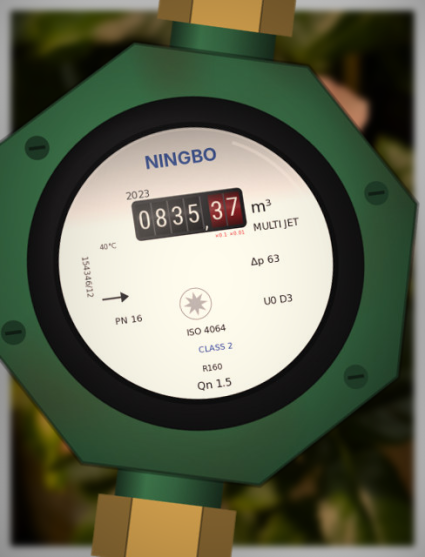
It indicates 835.37,m³
